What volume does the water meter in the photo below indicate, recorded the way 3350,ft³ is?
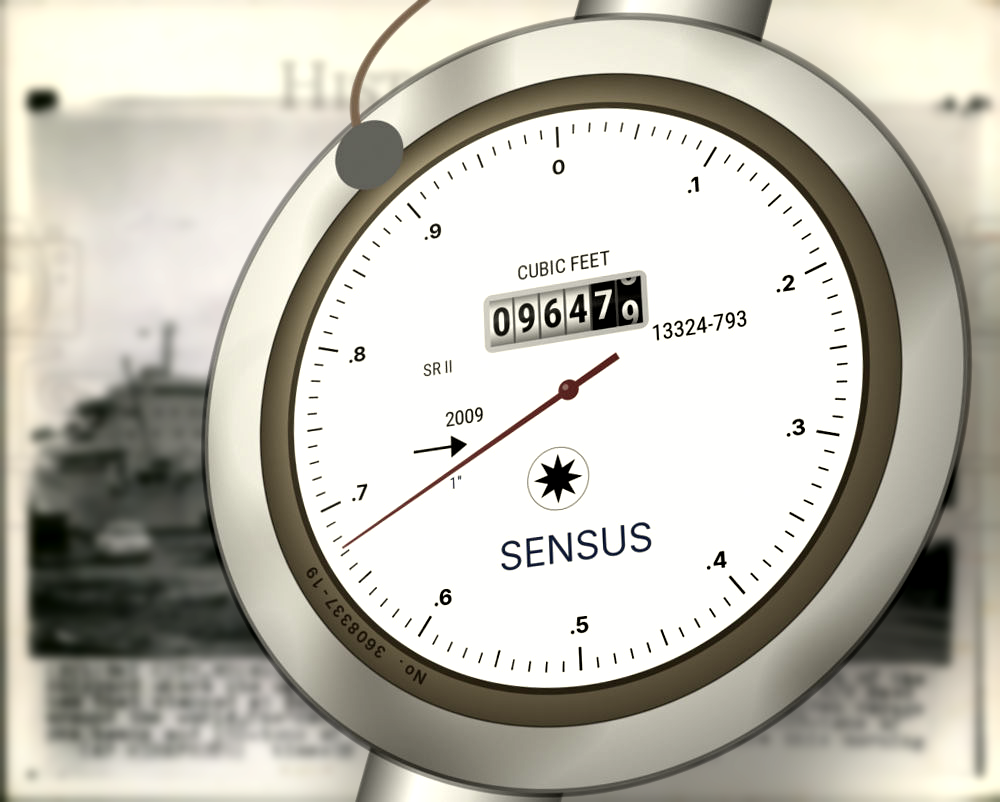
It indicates 96478.67,ft³
